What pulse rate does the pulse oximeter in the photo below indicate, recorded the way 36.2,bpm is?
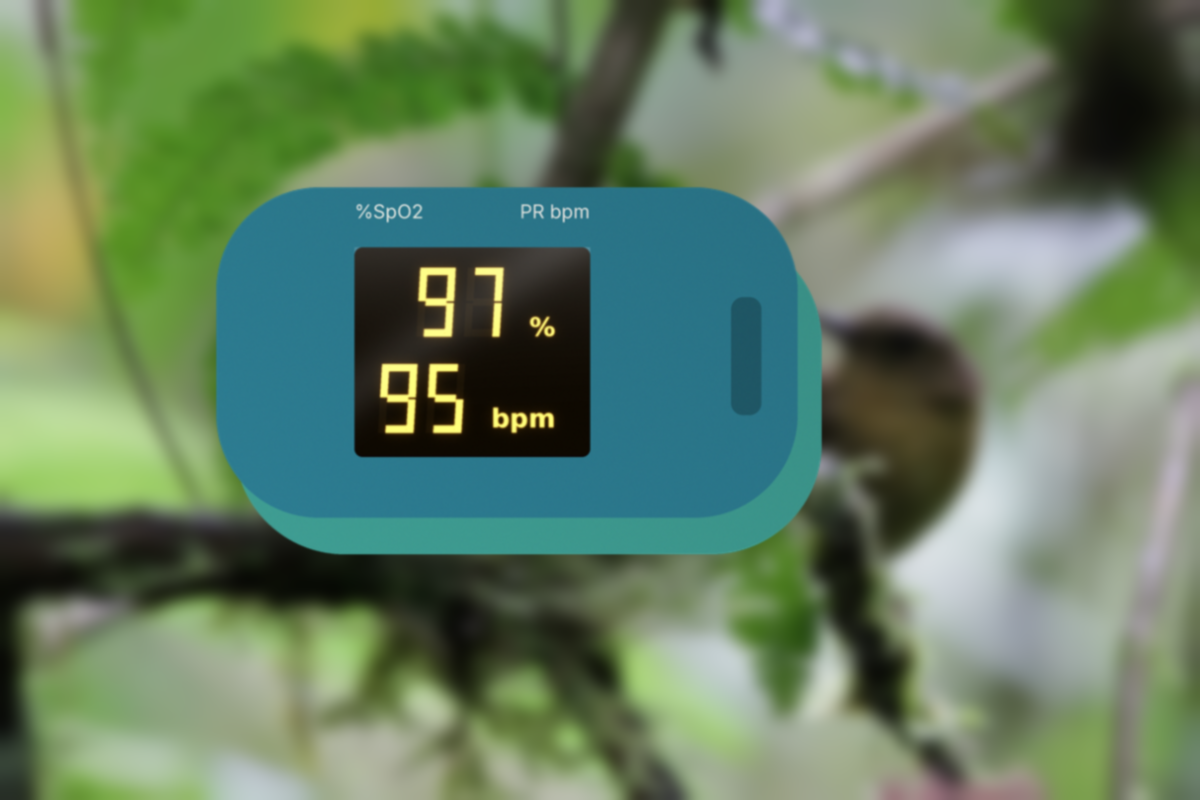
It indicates 95,bpm
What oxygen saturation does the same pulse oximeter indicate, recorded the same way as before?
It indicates 97,%
